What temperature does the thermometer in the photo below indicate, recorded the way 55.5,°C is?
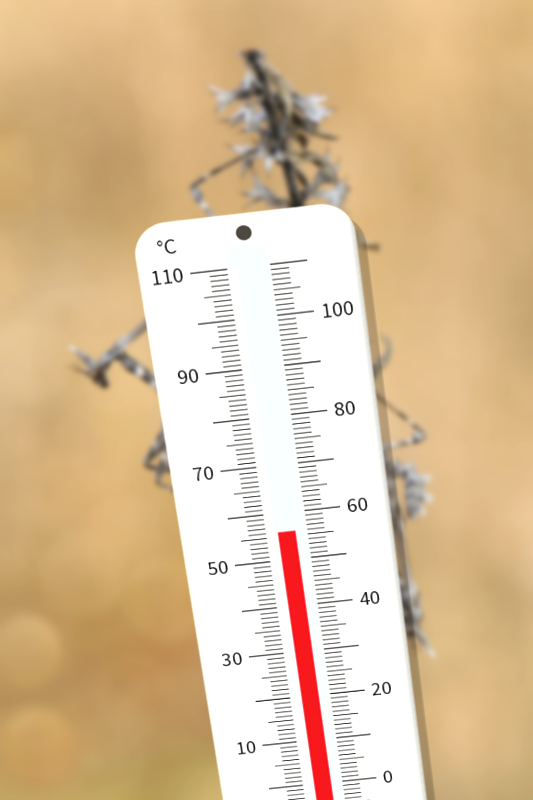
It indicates 56,°C
